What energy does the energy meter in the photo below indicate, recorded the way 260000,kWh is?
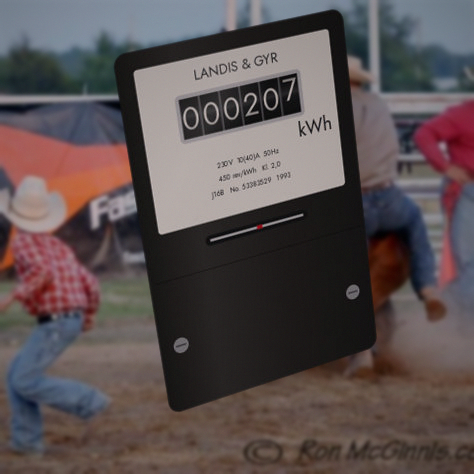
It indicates 207,kWh
